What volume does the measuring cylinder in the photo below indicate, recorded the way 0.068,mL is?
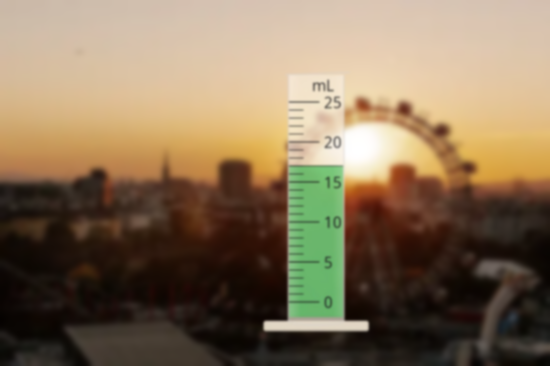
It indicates 17,mL
